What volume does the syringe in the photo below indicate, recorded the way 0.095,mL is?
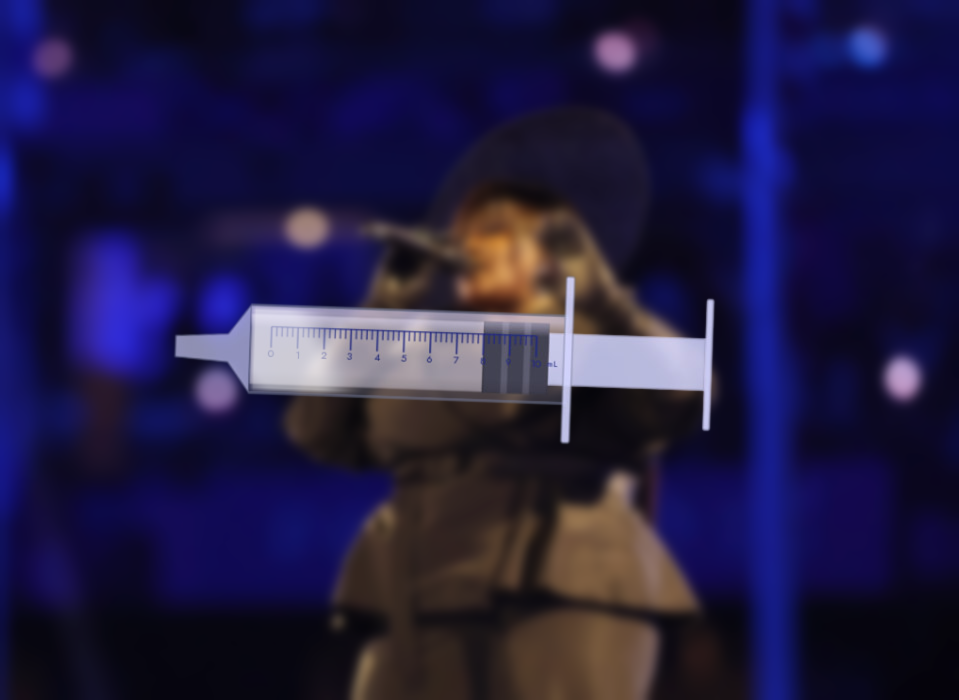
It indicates 8,mL
